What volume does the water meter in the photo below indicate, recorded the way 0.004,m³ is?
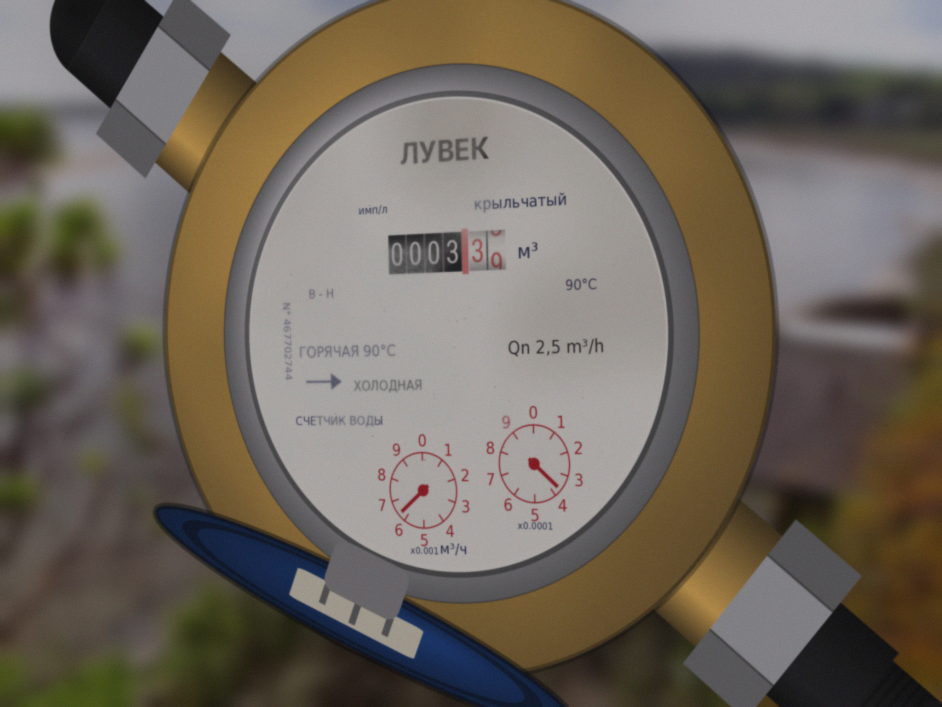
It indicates 3.3863,m³
